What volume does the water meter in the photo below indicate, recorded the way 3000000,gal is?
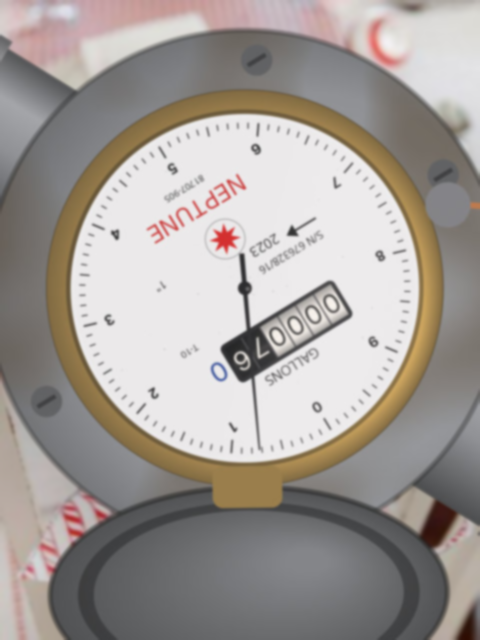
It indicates 760.7,gal
